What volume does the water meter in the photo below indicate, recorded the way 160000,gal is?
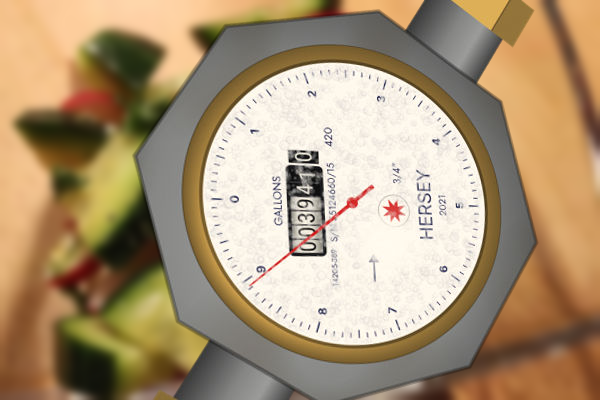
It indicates 39408.9,gal
